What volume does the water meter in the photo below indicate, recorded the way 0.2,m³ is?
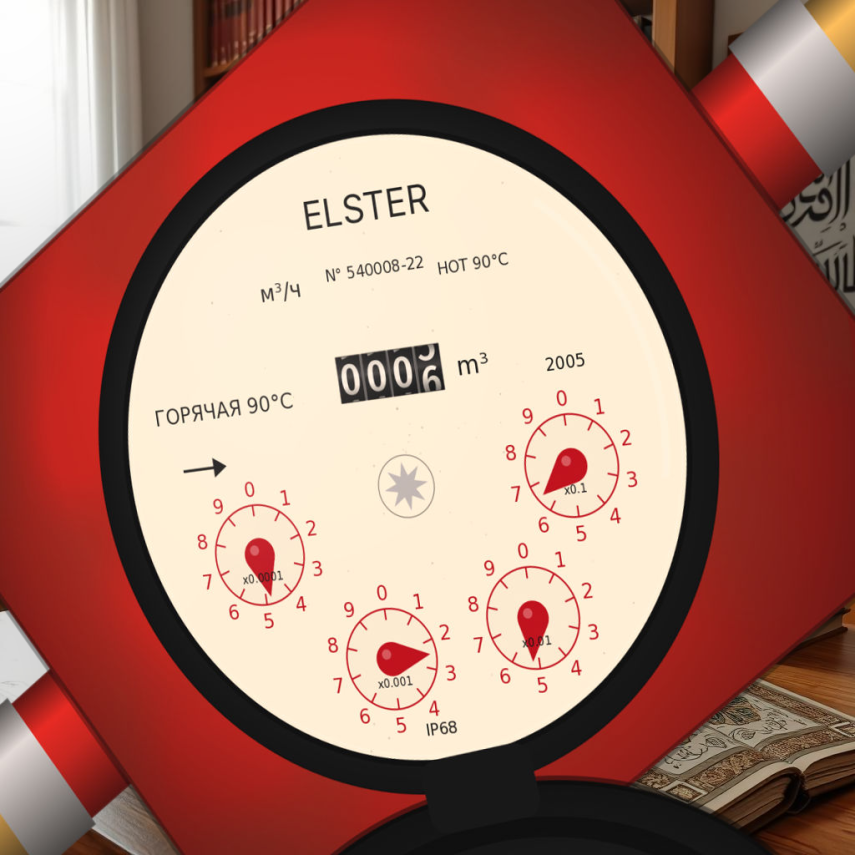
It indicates 5.6524,m³
